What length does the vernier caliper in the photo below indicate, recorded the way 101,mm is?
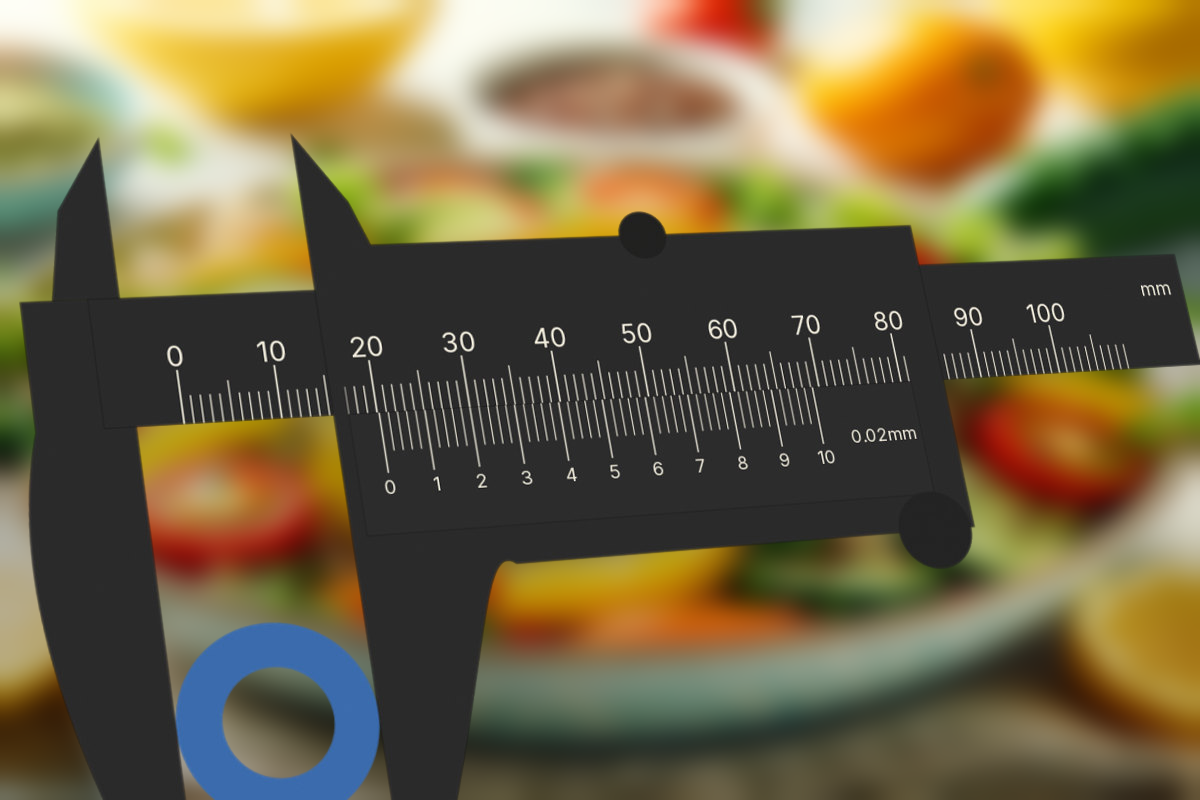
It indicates 20.2,mm
